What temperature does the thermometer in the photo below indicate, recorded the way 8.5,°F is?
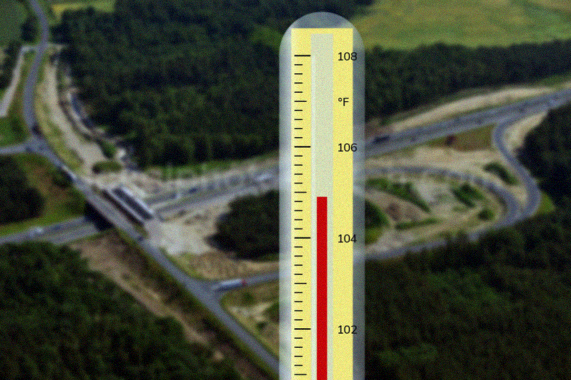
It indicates 104.9,°F
